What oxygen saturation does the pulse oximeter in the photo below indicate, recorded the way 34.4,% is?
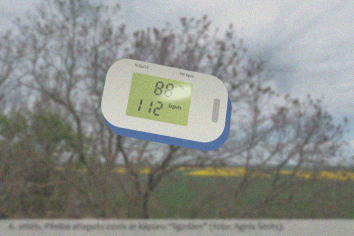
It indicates 88,%
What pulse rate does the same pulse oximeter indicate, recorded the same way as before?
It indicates 112,bpm
